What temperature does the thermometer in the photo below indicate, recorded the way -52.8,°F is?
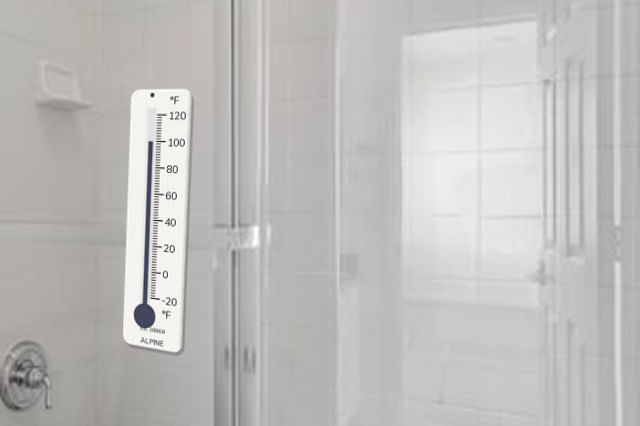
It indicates 100,°F
